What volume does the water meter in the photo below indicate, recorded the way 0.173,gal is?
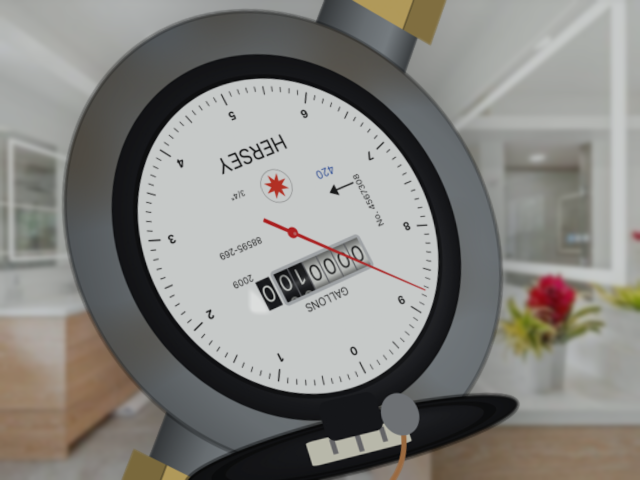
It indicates 98.7,gal
